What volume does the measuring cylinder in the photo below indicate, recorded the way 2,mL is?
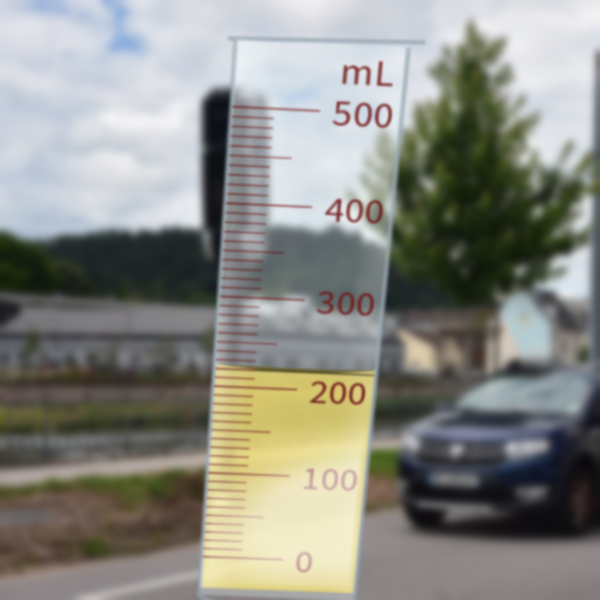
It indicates 220,mL
